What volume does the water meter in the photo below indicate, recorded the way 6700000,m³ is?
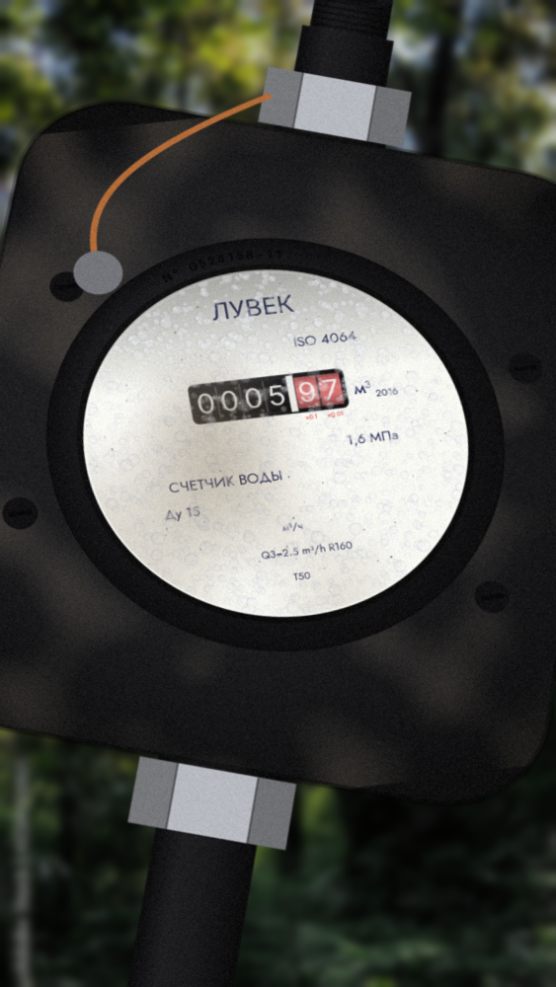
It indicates 5.97,m³
